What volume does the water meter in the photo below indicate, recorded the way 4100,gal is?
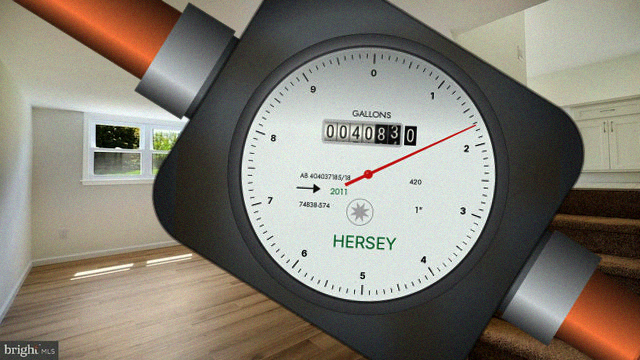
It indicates 40831.7,gal
